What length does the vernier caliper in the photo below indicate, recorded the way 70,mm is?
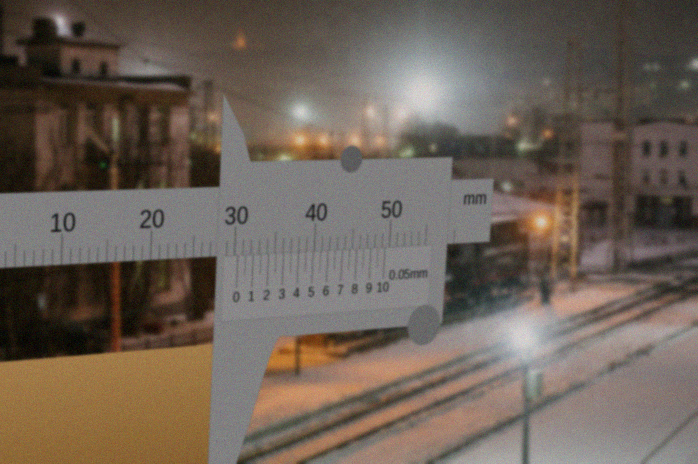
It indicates 30.4,mm
